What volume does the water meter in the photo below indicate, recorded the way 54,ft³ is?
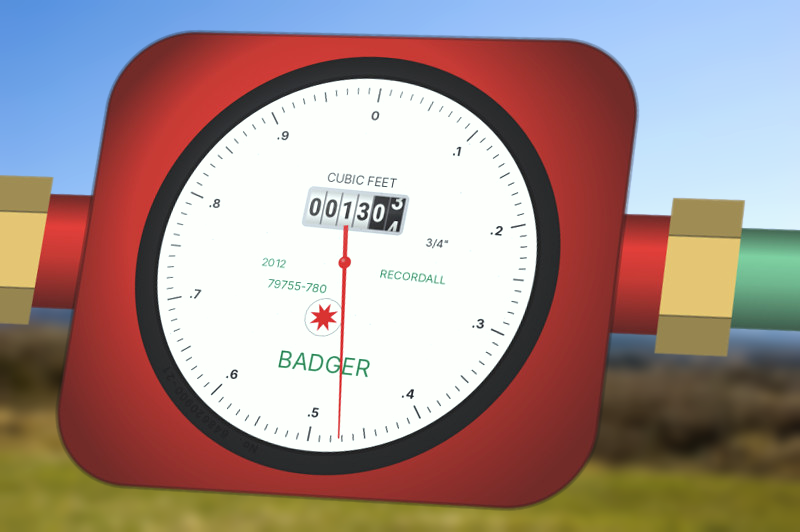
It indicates 1303.47,ft³
